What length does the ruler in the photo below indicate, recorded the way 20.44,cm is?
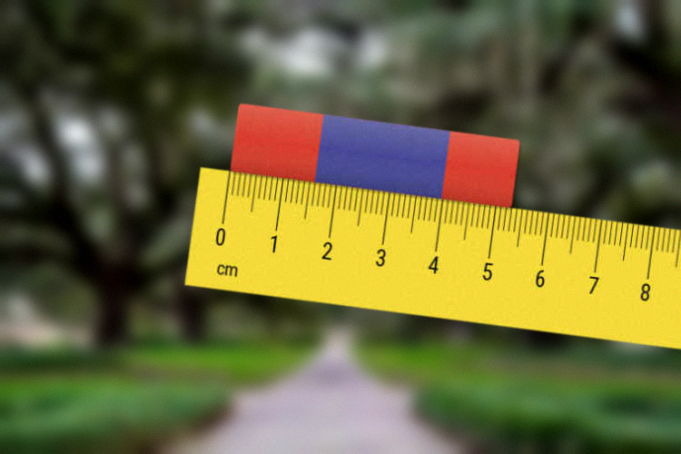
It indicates 5.3,cm
